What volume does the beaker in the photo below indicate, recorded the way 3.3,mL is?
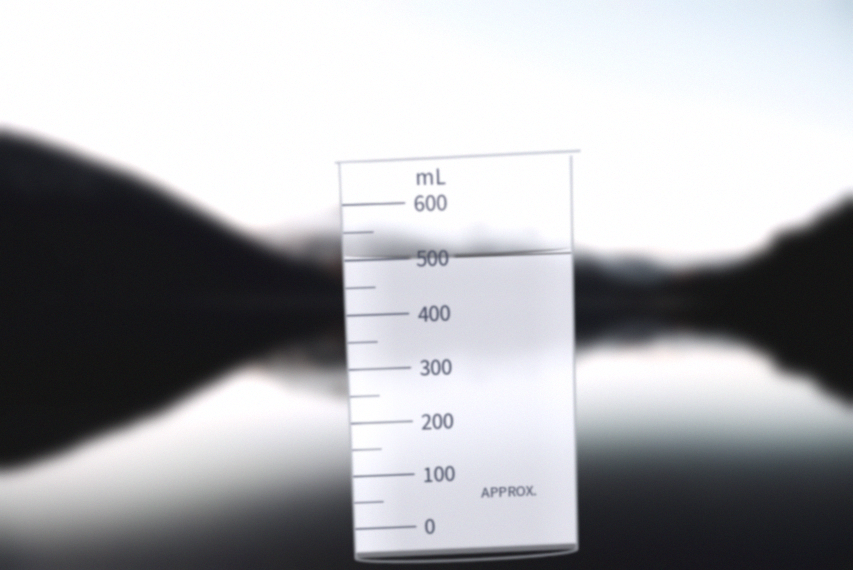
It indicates 500,mL
